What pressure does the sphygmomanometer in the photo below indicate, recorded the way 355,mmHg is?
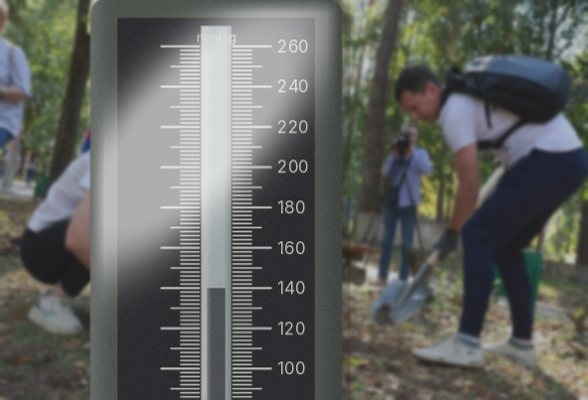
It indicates 140,mmHg
